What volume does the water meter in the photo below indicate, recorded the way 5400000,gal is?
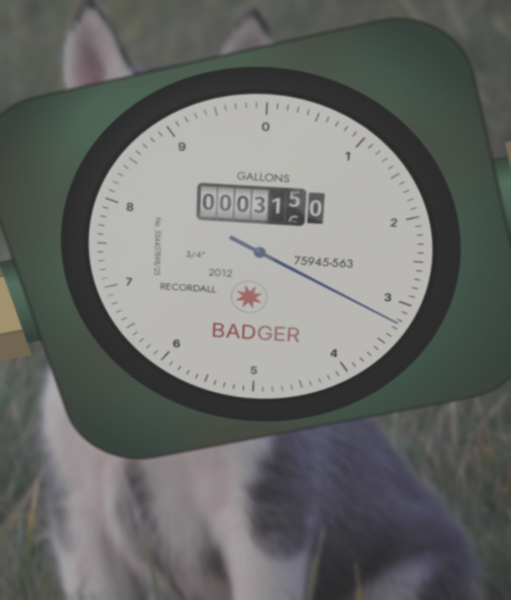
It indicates 3153.2,gal
